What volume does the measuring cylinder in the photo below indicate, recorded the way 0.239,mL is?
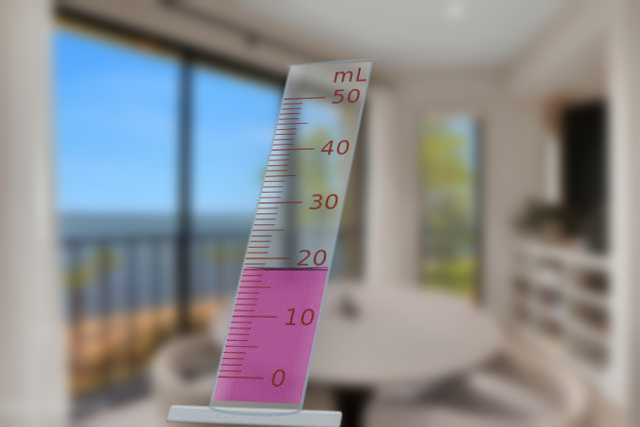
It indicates 18,mL
